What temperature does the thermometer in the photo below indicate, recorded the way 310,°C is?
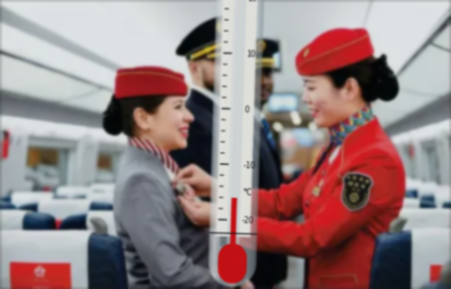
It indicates -16,°C
